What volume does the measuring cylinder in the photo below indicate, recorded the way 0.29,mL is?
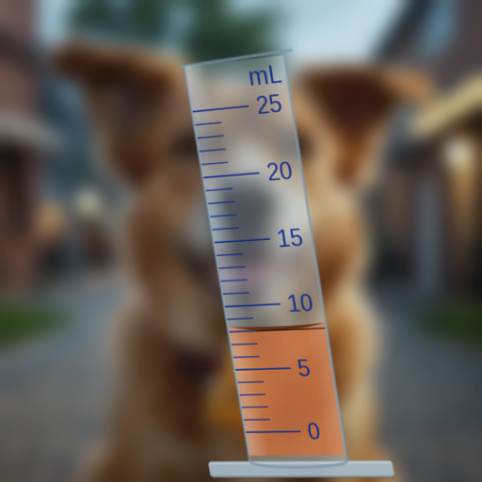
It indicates 8,mL
